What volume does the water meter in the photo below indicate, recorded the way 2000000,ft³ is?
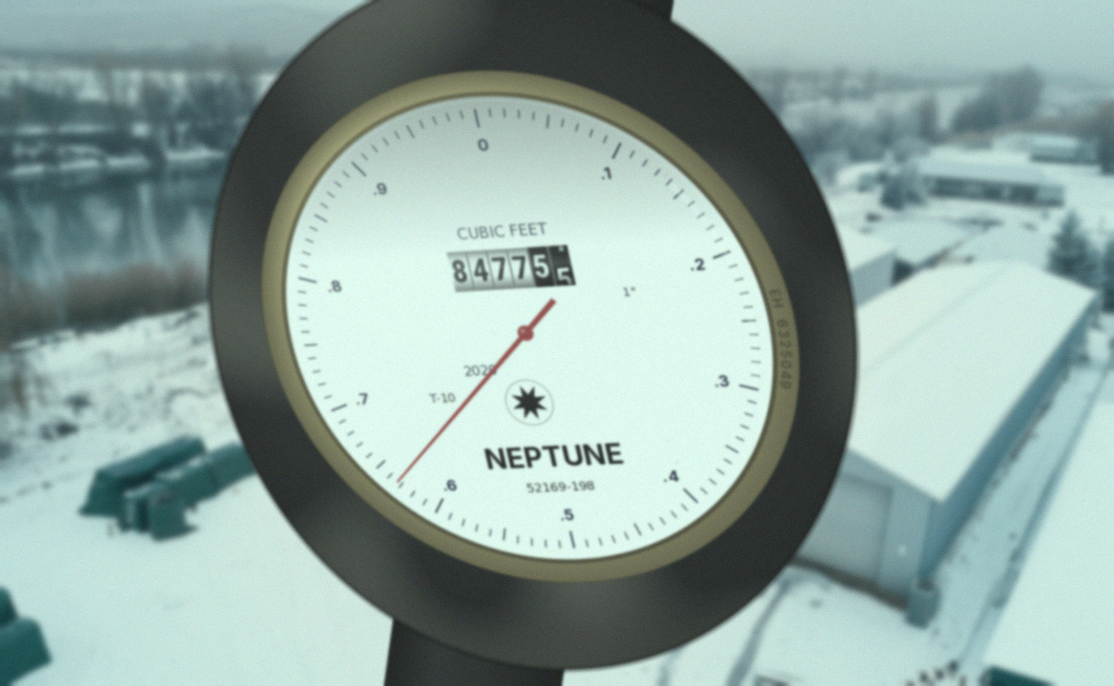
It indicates 847754.63,ft³
